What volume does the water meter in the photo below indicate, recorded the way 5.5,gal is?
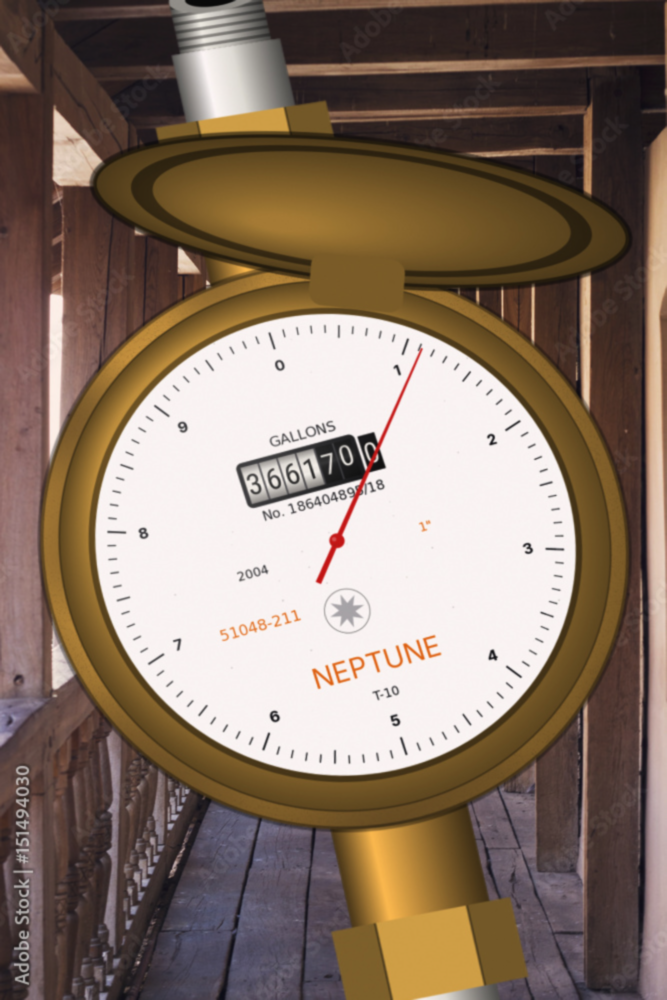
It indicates 3661701.1,gal
